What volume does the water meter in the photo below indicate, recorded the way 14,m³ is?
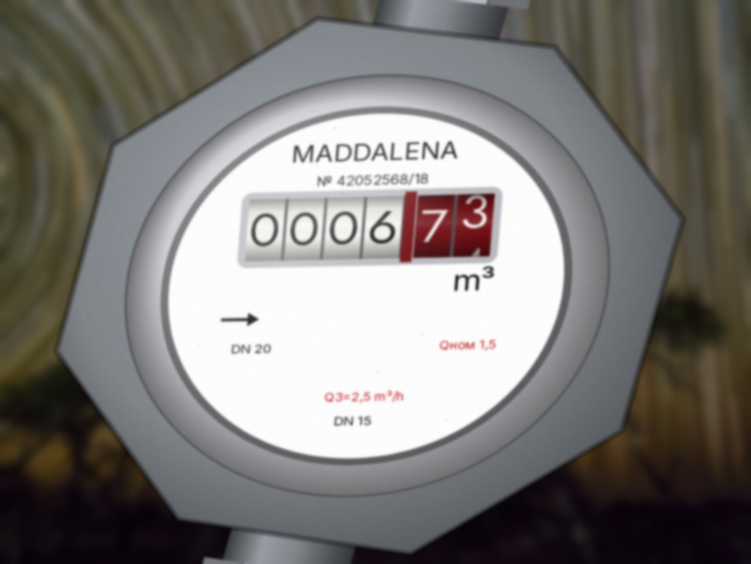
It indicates 6.73,m³
